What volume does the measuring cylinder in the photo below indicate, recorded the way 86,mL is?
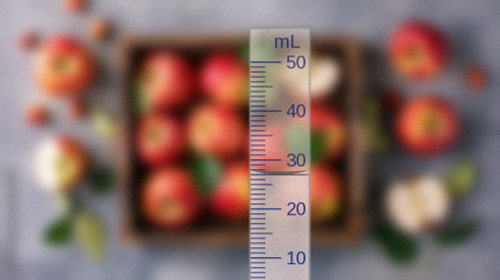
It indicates 27,mL
